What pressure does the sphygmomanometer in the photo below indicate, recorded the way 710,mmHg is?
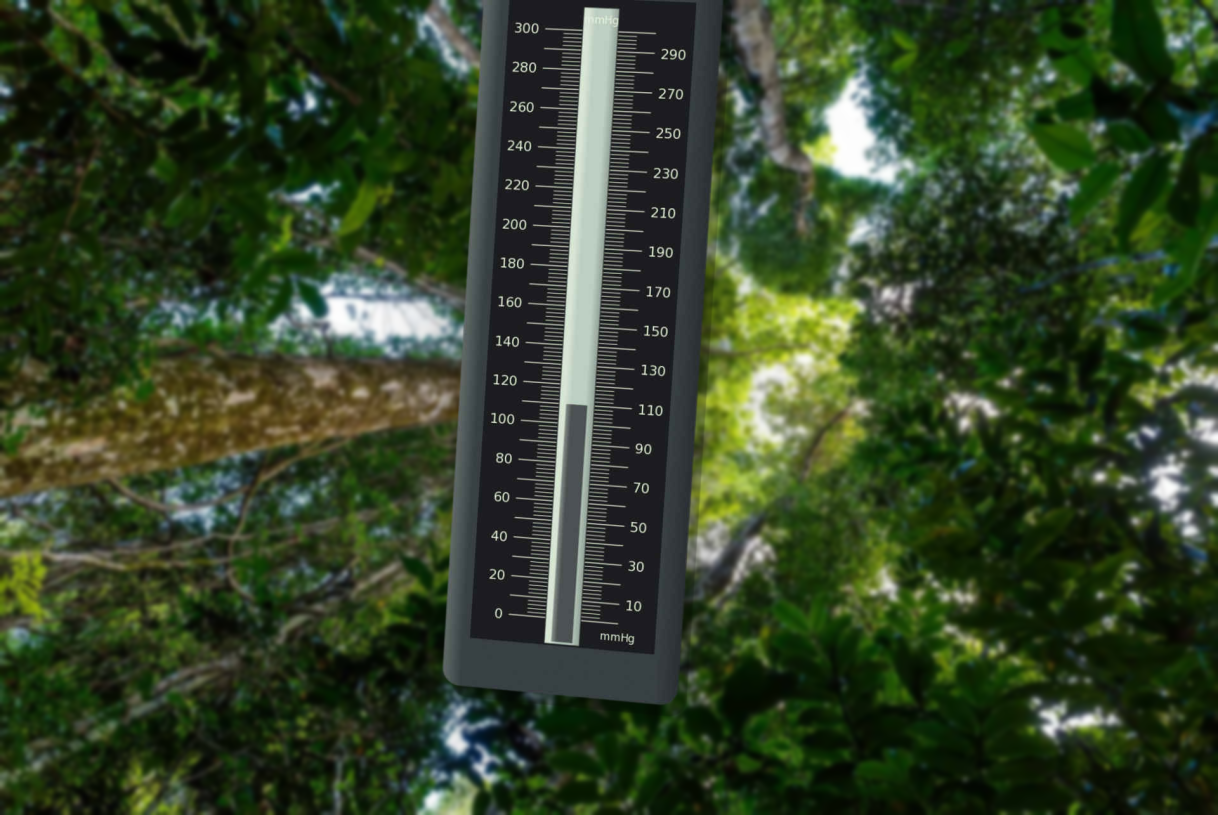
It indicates 110,mmHg
